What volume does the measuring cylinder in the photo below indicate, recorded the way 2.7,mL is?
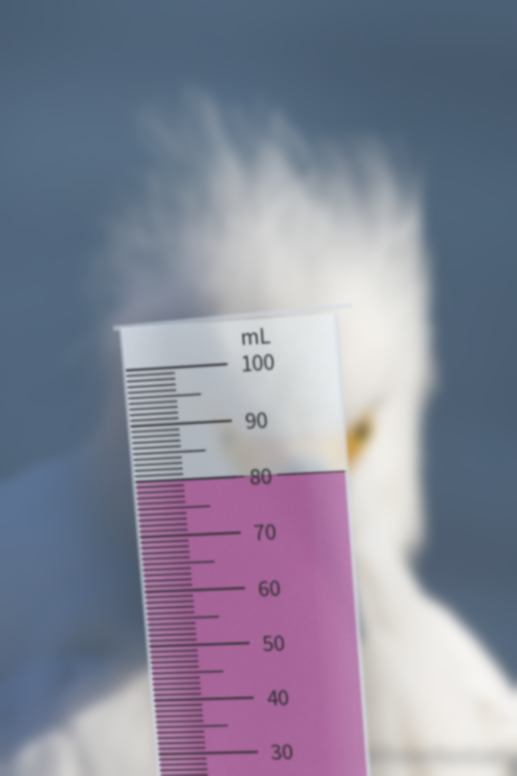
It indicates 80,mL
